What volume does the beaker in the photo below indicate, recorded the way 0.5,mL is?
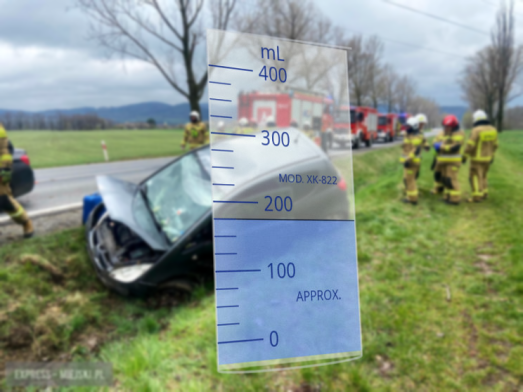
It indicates 175,mL
